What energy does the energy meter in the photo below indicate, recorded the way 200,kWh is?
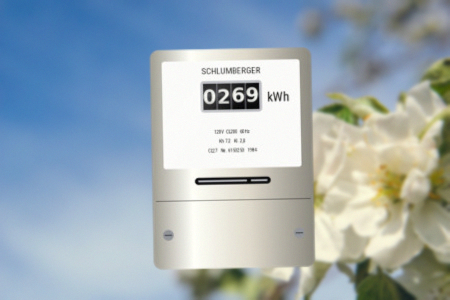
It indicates 269,kWh
